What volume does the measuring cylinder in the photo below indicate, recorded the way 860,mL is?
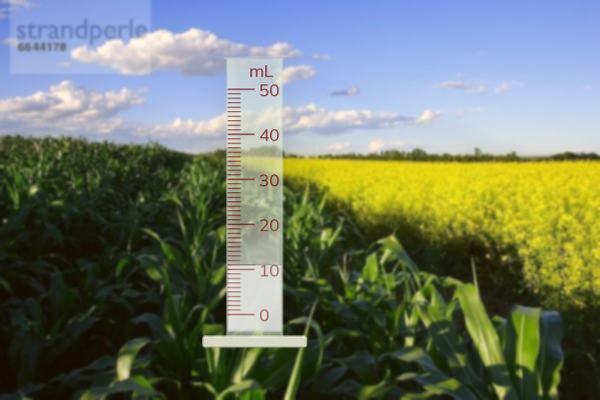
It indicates 11,mL
